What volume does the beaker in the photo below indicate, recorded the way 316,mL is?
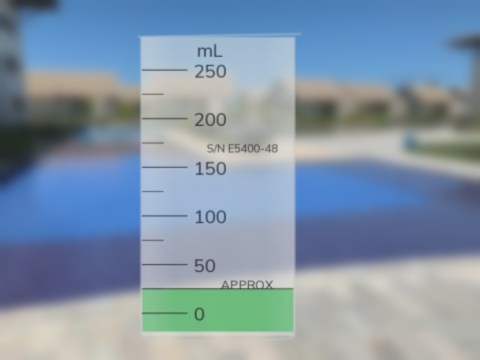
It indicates 25,mL
